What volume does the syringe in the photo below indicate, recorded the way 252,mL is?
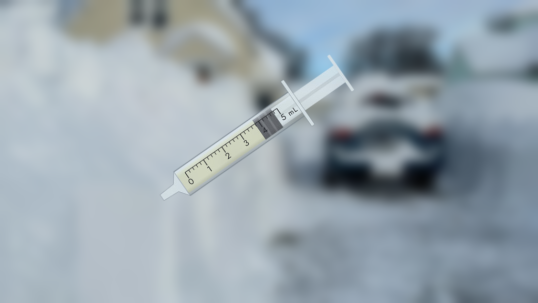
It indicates 3.8,mL
